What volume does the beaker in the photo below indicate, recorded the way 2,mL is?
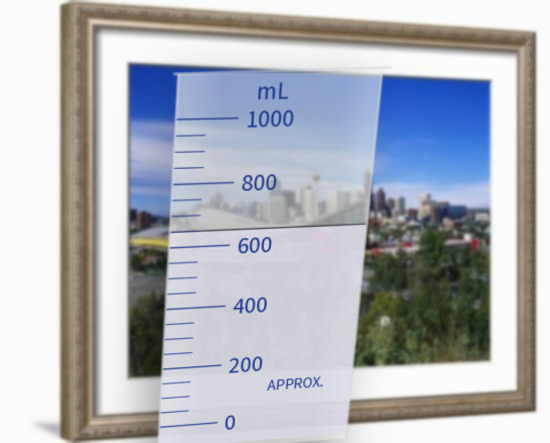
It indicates 650,mL
